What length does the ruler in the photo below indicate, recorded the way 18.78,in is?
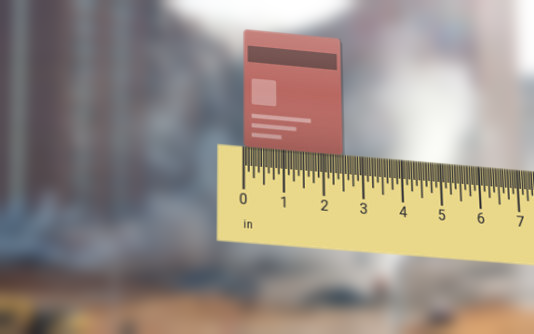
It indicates 2.5,in
